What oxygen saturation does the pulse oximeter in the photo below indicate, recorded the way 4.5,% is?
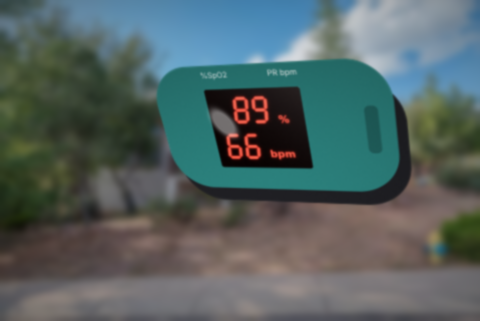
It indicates 89,%
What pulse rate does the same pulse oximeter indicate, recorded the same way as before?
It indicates 66,bpm
